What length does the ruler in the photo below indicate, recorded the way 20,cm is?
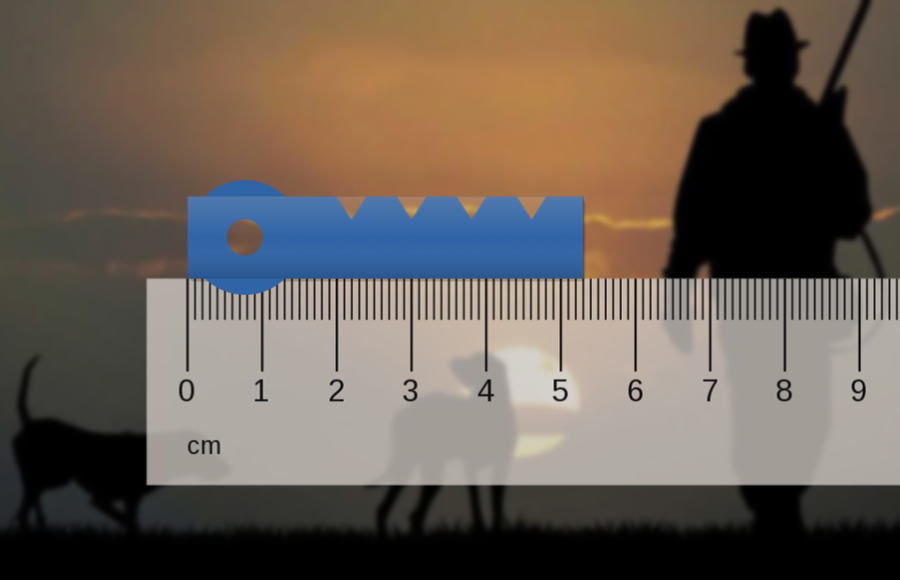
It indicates 5.3,cm
